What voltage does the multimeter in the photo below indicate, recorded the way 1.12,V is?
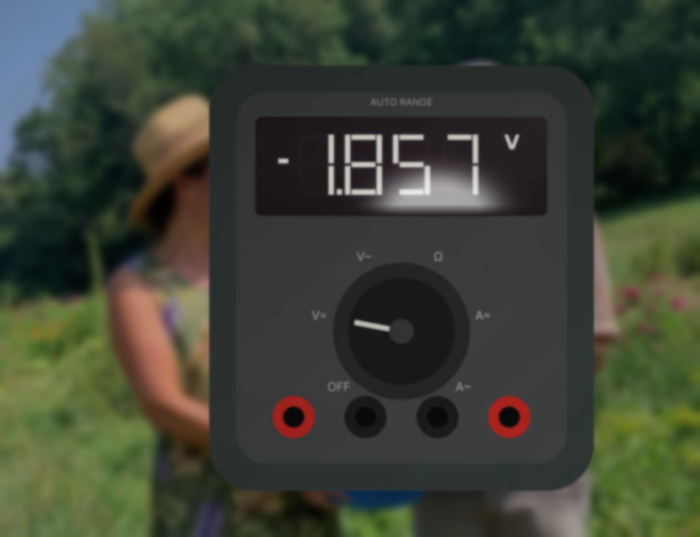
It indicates -1.857,V
